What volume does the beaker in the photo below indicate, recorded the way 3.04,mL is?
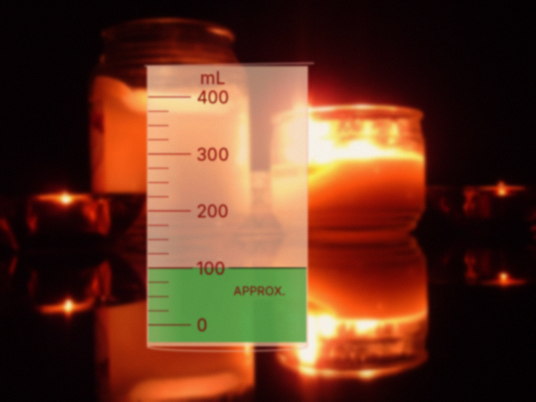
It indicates 100,mL
